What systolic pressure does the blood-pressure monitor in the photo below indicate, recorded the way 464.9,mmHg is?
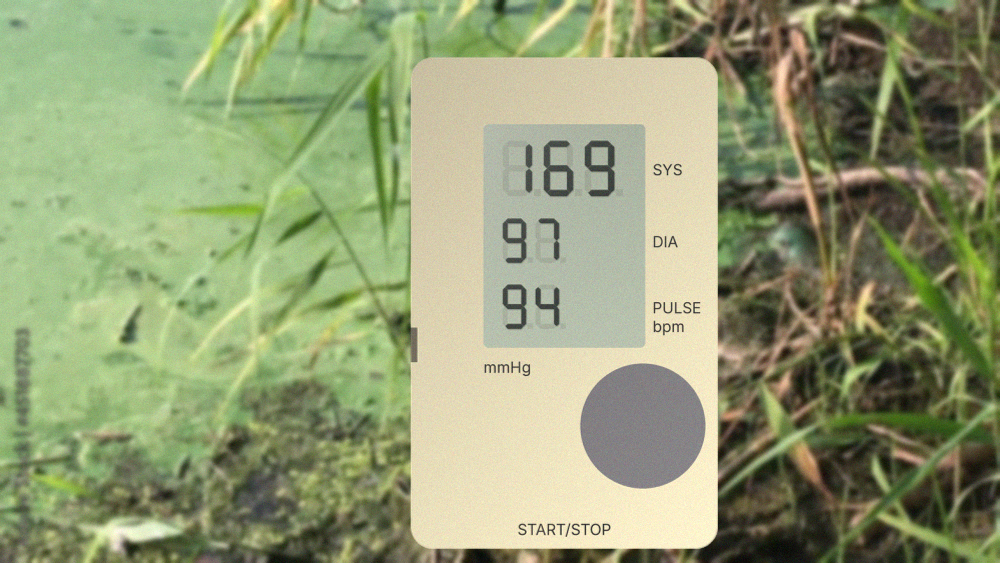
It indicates 169,mmHg
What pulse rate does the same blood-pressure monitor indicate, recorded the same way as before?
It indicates 94,bpm
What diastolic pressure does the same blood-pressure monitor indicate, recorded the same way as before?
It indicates 97,mmHg
